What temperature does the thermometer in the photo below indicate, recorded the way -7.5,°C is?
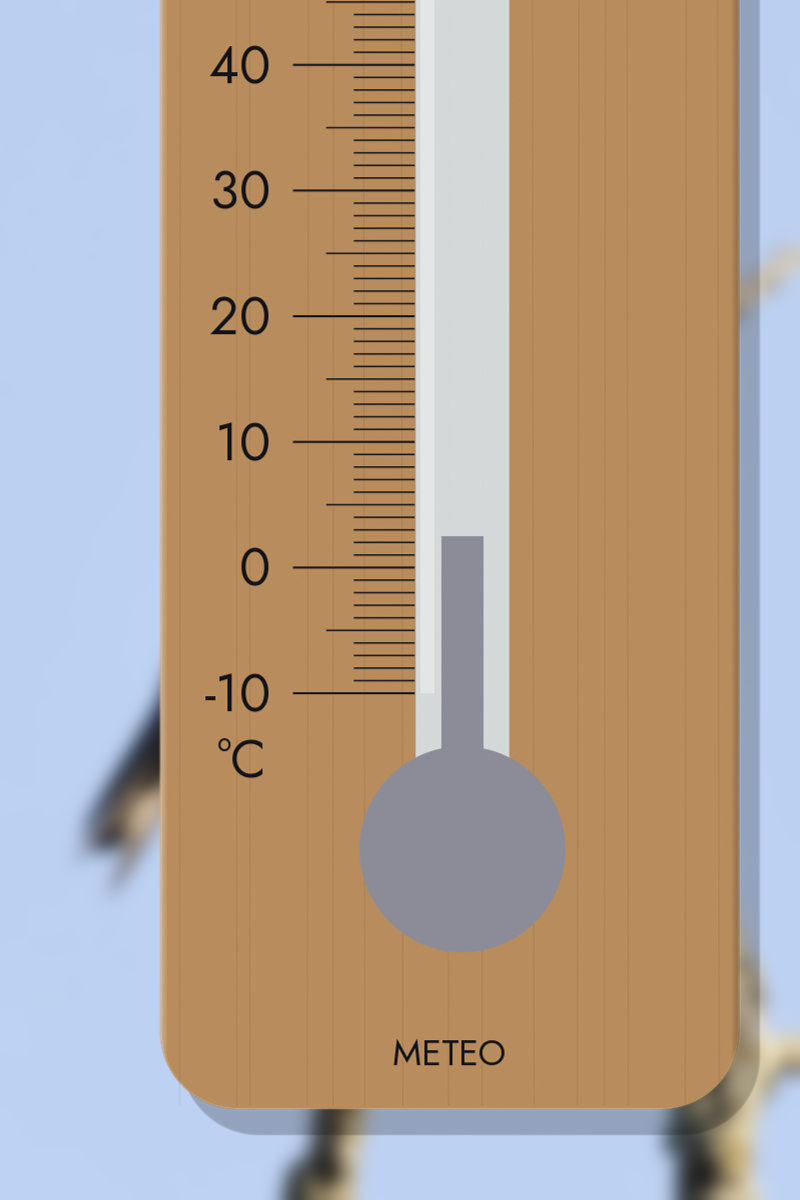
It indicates 2.5,°C
